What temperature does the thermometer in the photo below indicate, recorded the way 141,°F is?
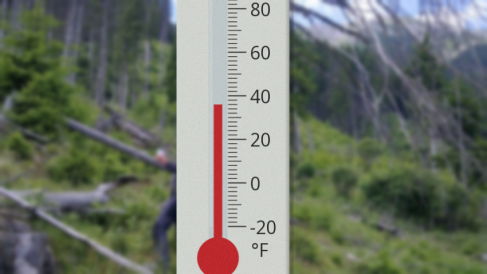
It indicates 36,°F
